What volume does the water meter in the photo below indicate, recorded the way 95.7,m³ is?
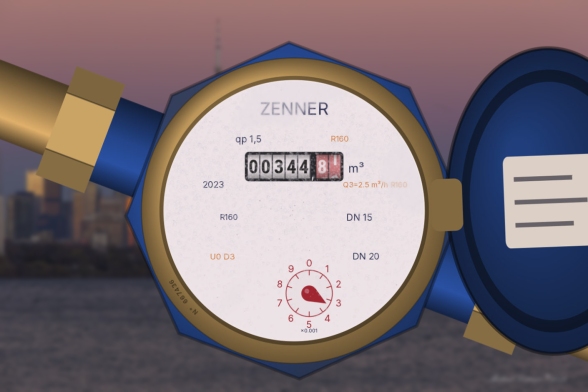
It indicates 344.813,m³
